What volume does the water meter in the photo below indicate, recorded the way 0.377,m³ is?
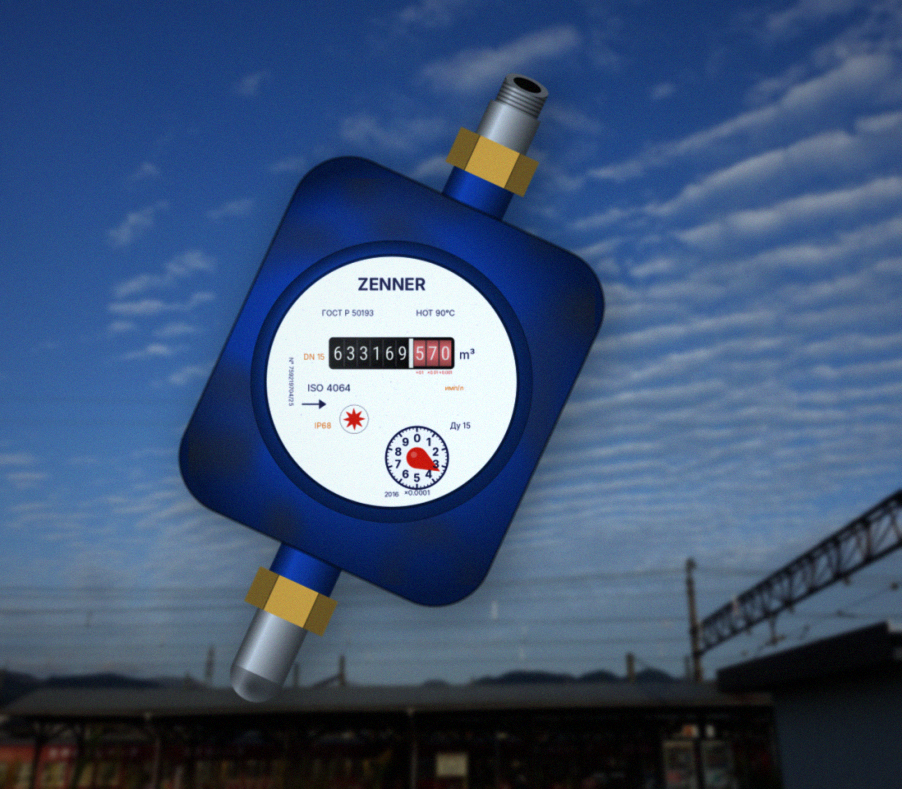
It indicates 633169.5703,m³
